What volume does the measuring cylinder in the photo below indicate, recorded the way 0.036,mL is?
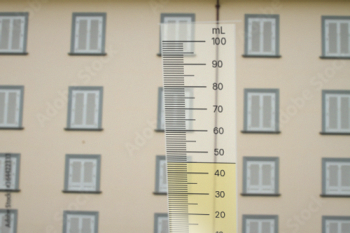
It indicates 45,mL
